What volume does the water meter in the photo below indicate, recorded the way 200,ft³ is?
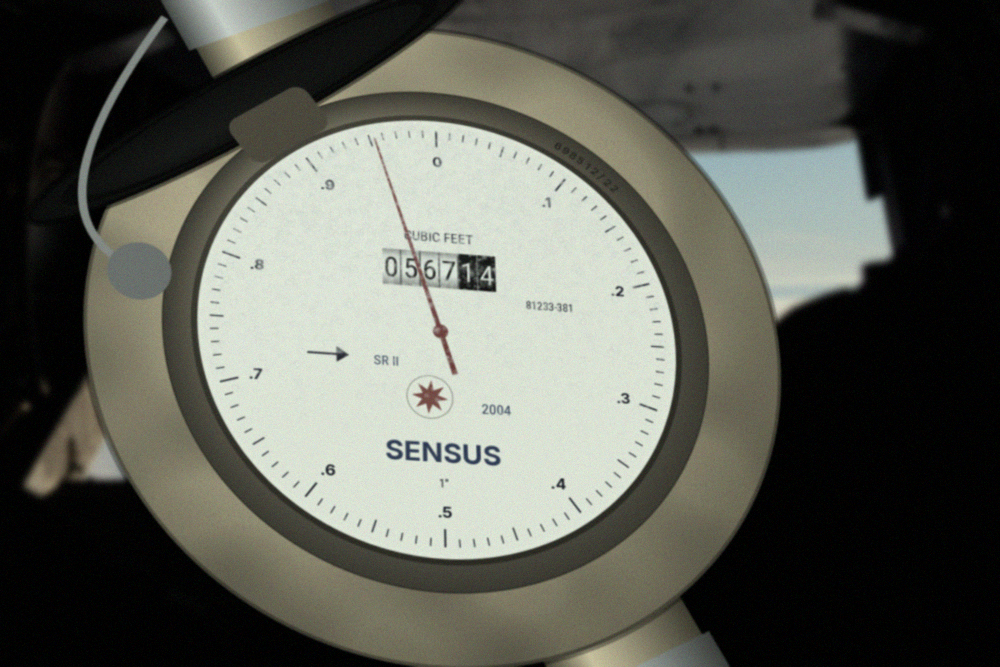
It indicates 56713.95,ft³
